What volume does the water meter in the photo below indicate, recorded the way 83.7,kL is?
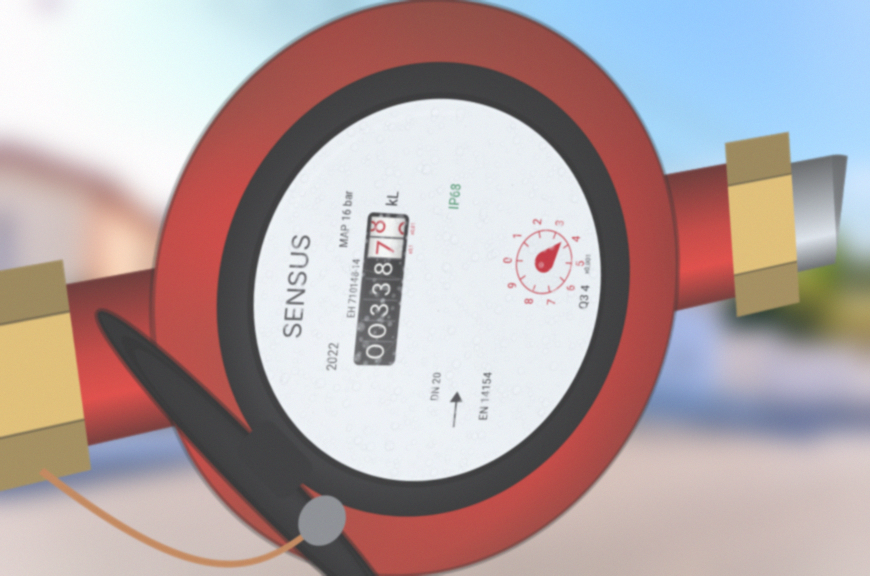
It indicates 338.783,kL
